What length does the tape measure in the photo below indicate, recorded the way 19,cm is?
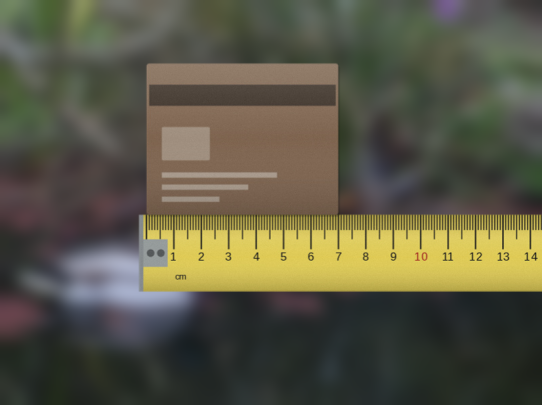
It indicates 7,cm
